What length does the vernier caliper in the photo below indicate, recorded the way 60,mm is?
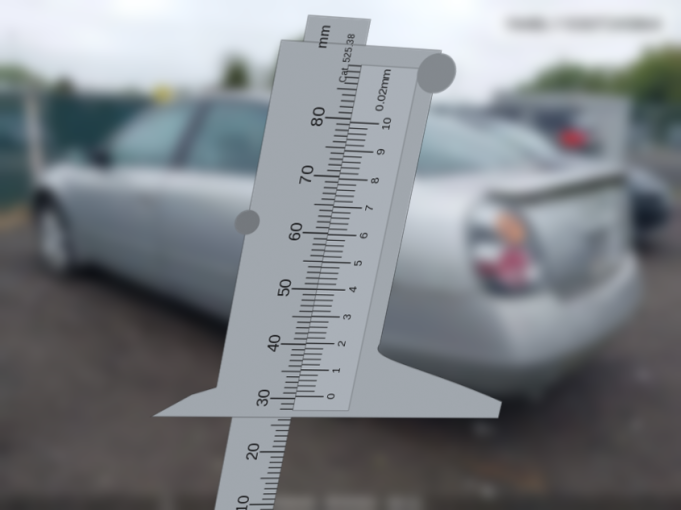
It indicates 30.4,mm
